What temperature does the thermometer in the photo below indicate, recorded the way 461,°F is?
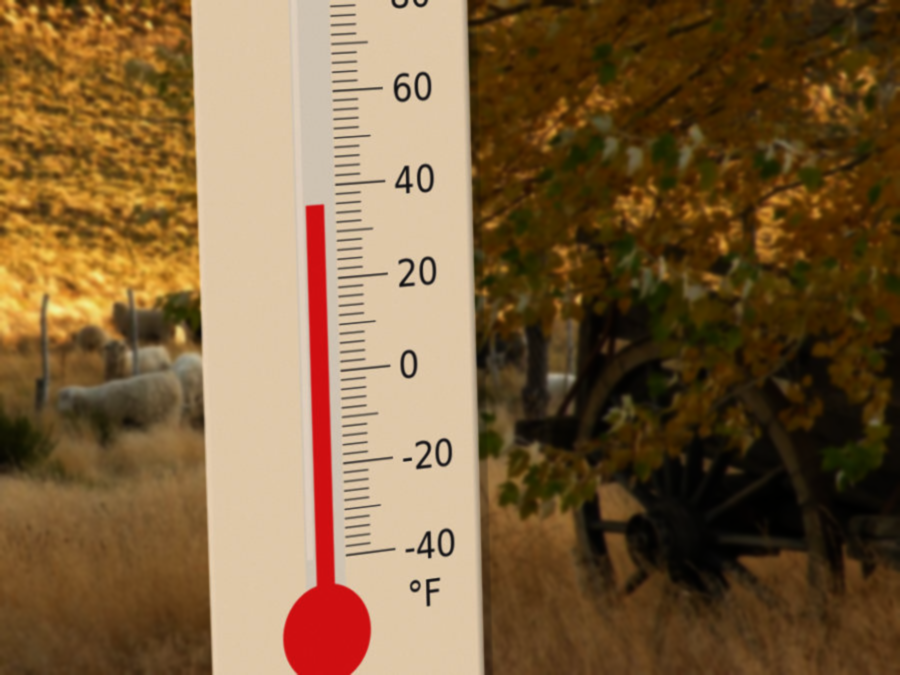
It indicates 36,°F
